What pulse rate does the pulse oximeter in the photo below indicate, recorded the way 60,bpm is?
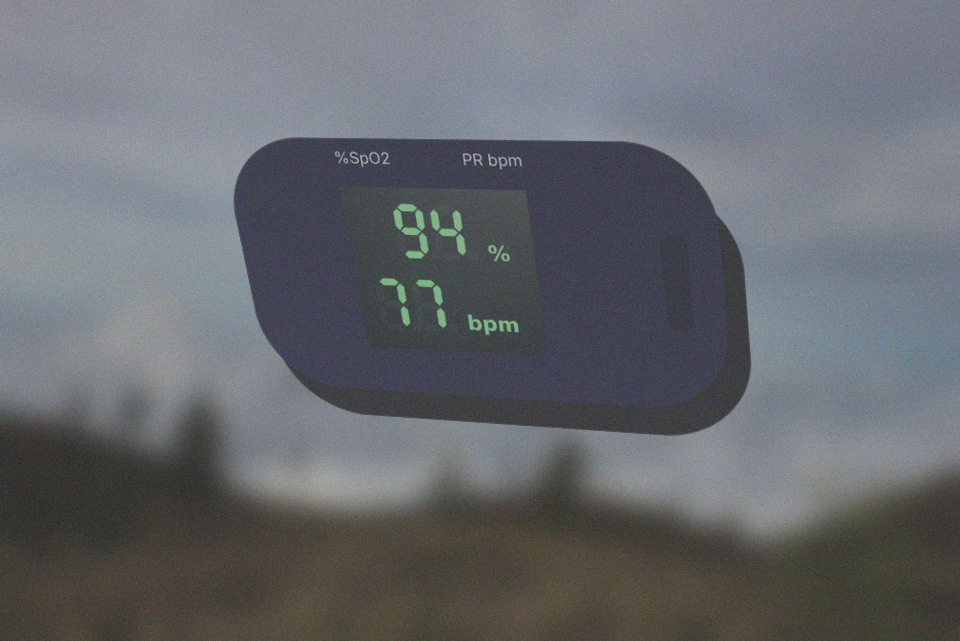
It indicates 77,bpm
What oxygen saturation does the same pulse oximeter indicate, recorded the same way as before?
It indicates 94,%
